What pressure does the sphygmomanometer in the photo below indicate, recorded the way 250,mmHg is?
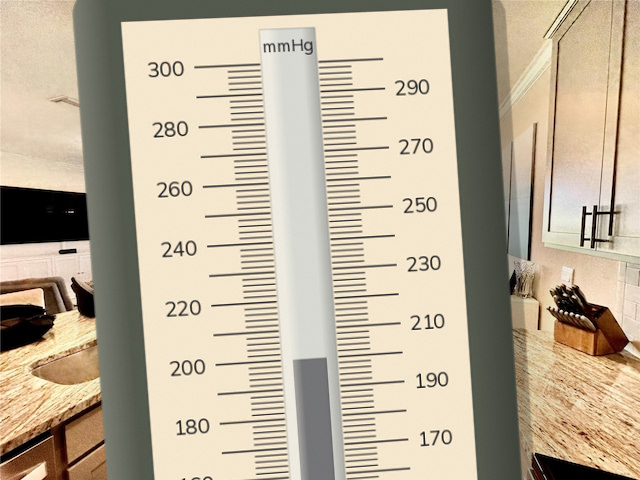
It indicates 200,mmHg
